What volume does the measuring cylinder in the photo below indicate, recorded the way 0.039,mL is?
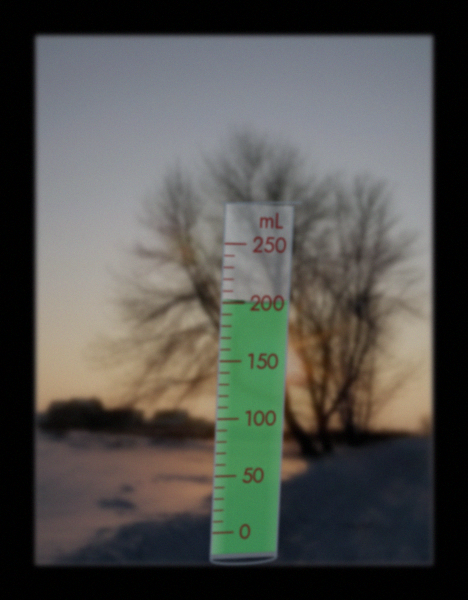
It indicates 200,mL
